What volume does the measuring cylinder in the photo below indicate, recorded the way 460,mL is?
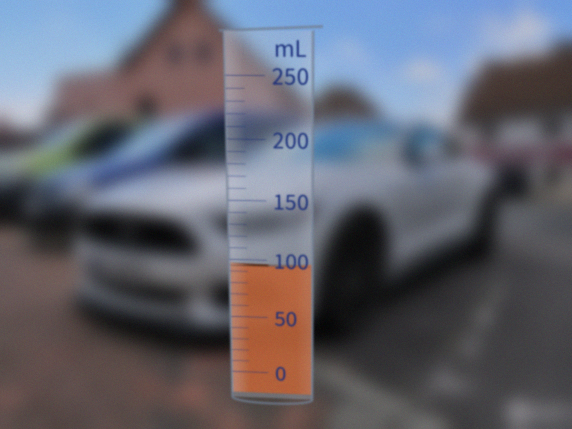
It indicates 95,mL
